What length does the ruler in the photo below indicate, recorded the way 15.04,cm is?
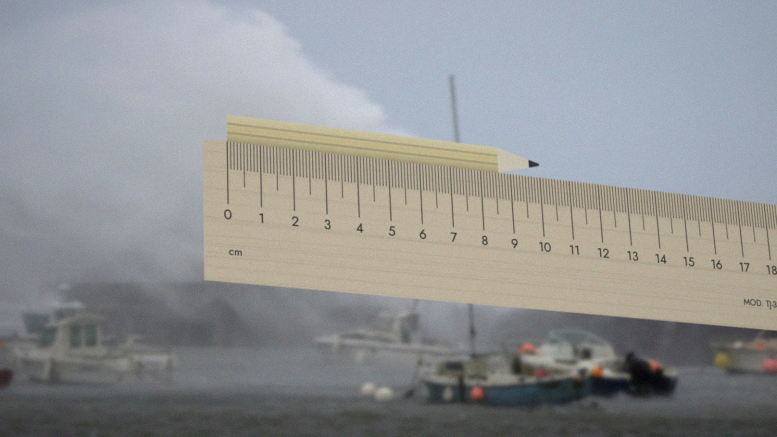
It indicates 10,cm
